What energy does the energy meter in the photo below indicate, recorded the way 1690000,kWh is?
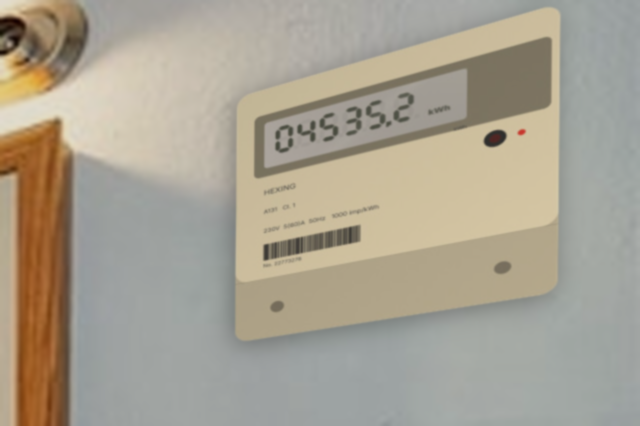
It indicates 4535.2,kWh
